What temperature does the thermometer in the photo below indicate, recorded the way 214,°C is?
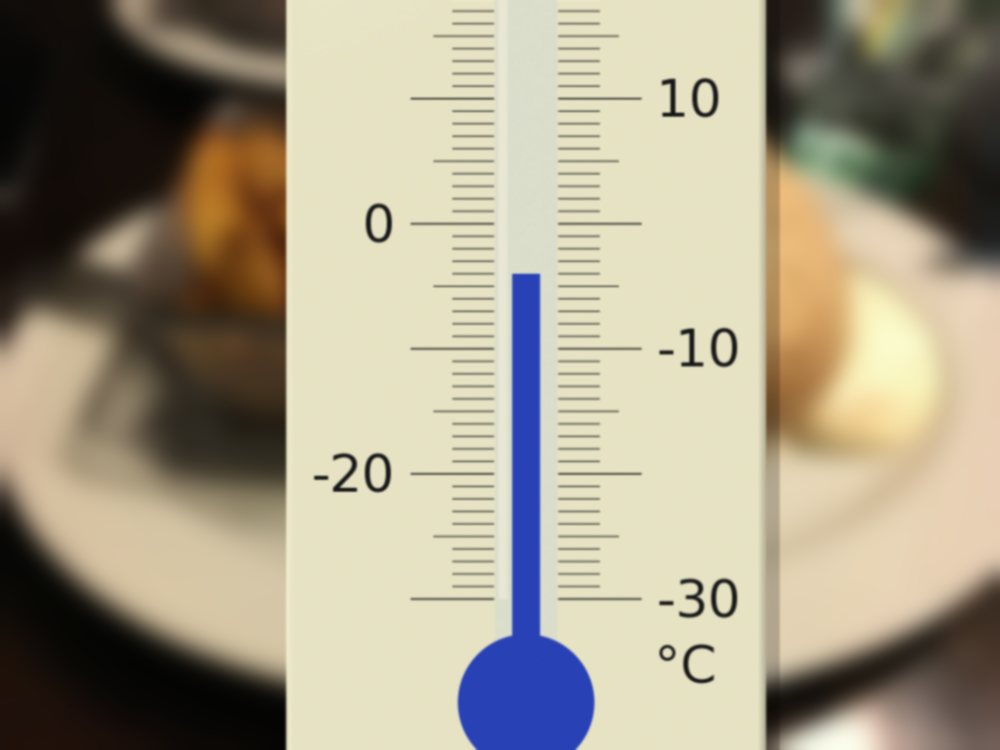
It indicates -4,°C
